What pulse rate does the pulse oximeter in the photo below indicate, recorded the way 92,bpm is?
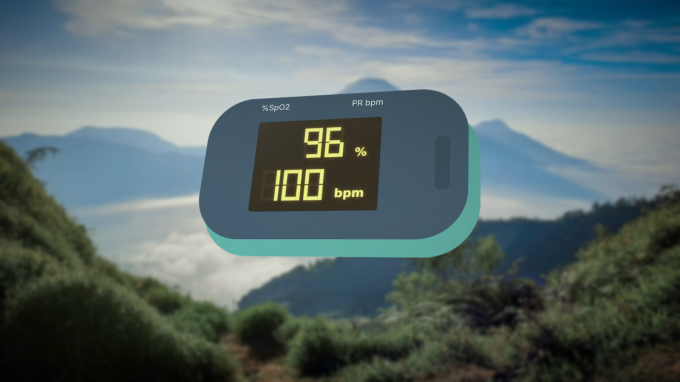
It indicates 100,bpm
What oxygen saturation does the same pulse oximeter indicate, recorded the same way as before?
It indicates 96,%
